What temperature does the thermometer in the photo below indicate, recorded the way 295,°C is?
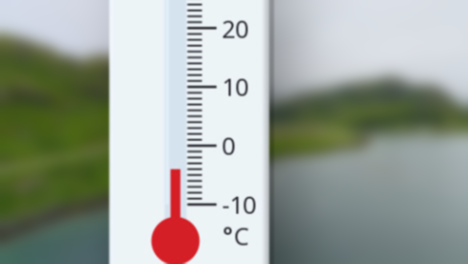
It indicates -4,°C
